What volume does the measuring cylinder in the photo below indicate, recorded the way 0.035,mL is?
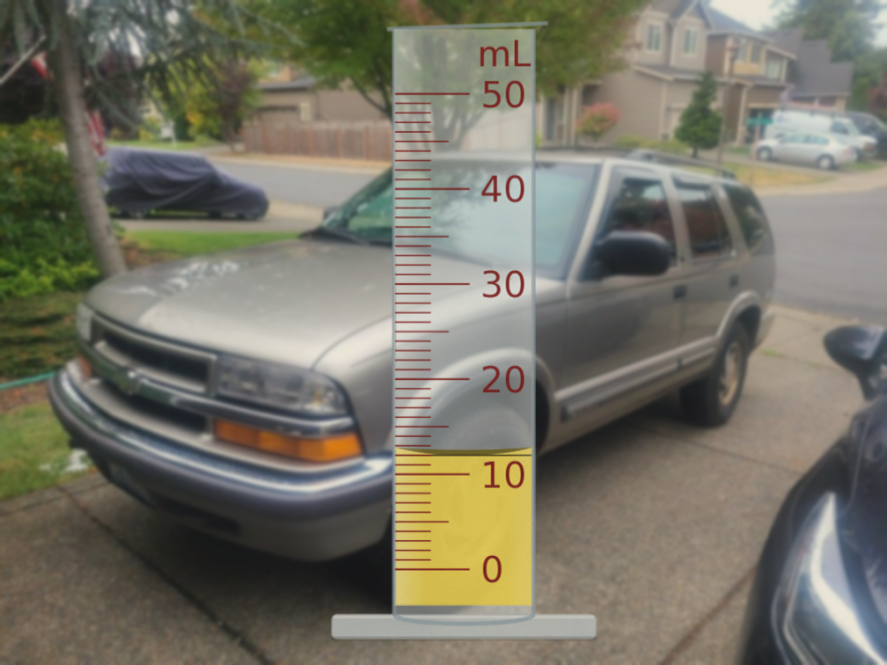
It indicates 12,mL
